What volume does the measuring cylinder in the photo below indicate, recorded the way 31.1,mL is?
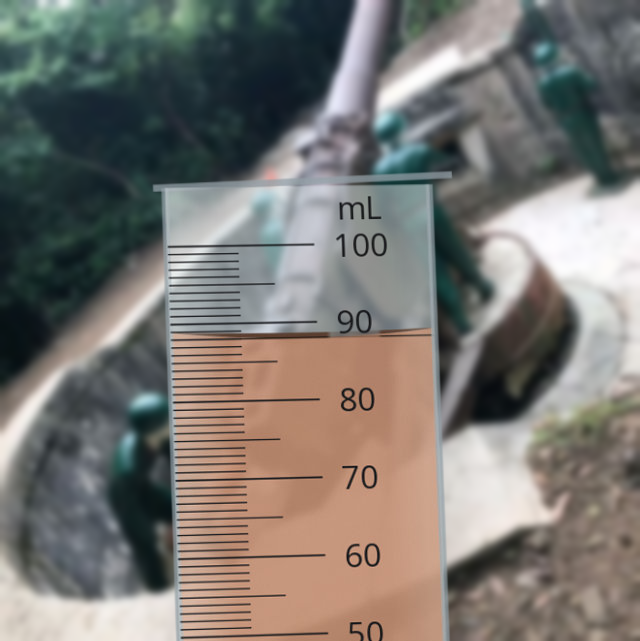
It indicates 88,mL
